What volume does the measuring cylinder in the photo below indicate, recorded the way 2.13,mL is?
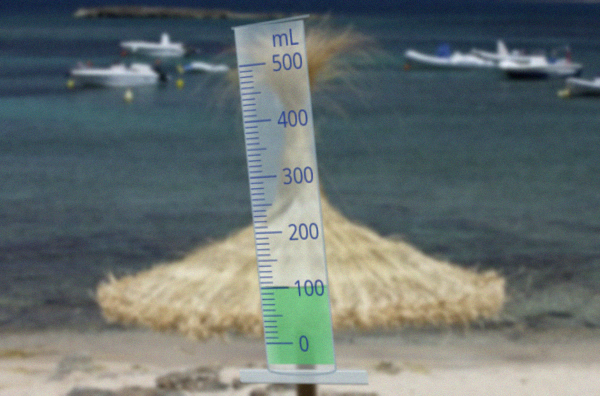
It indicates 100,mL
